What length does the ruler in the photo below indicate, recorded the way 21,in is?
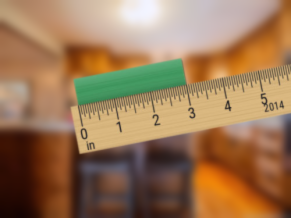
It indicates 3,in
